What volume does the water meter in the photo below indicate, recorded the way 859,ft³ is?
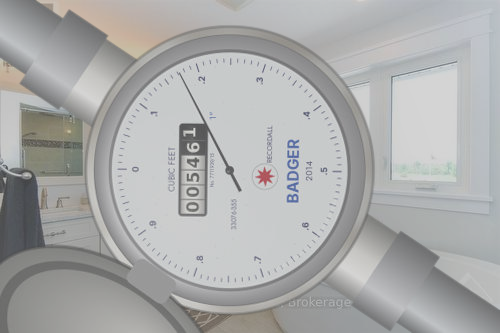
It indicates 5461.17,ft³
